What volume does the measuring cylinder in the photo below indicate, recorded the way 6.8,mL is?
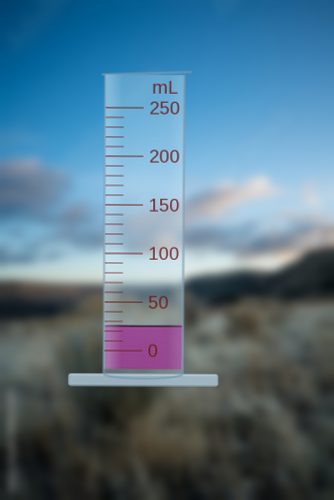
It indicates 25,mL
